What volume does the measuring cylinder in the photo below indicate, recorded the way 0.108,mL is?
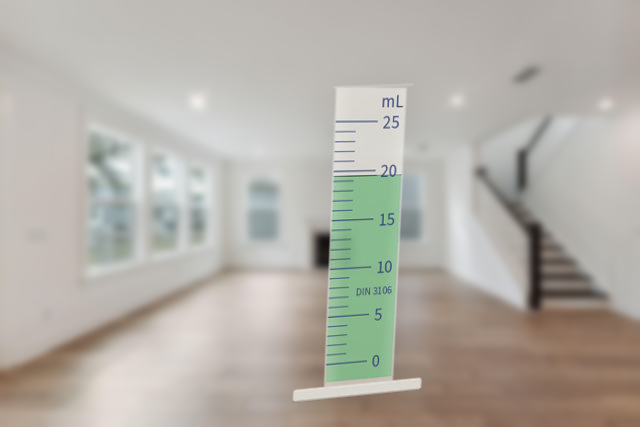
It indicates 19.5,mL
